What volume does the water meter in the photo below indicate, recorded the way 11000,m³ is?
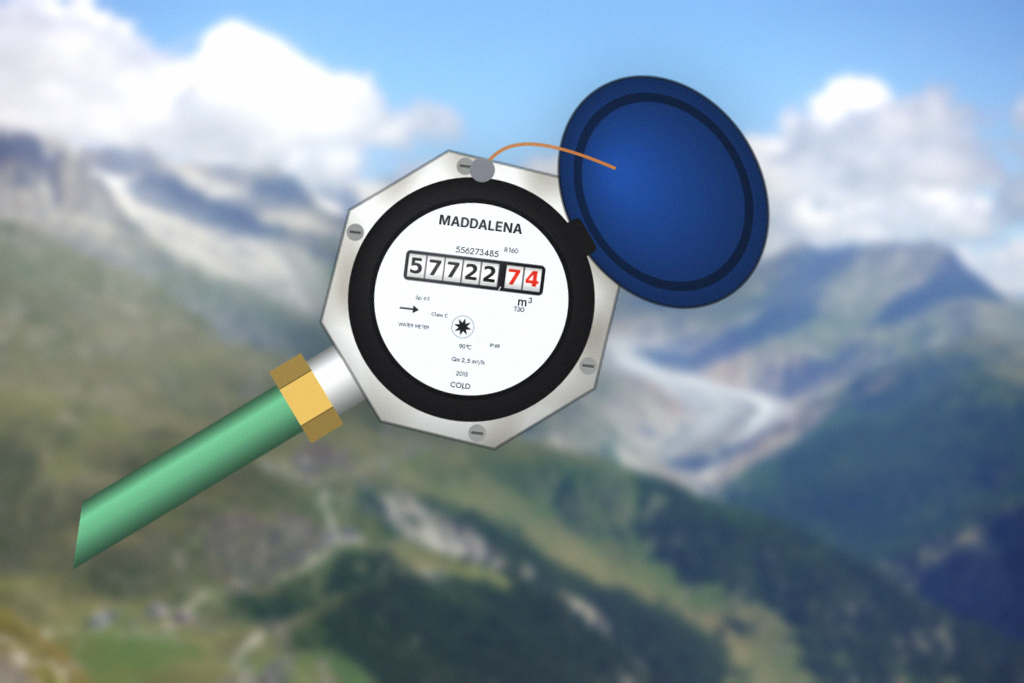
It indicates 57722.74,m³
